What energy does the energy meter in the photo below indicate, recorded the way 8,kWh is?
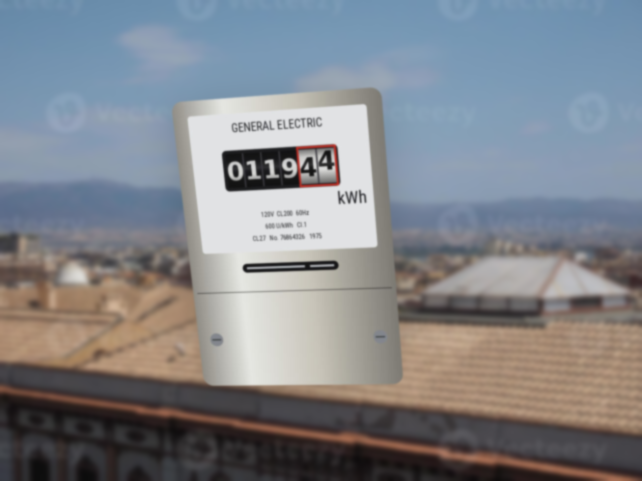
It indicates 119.44,kWh
